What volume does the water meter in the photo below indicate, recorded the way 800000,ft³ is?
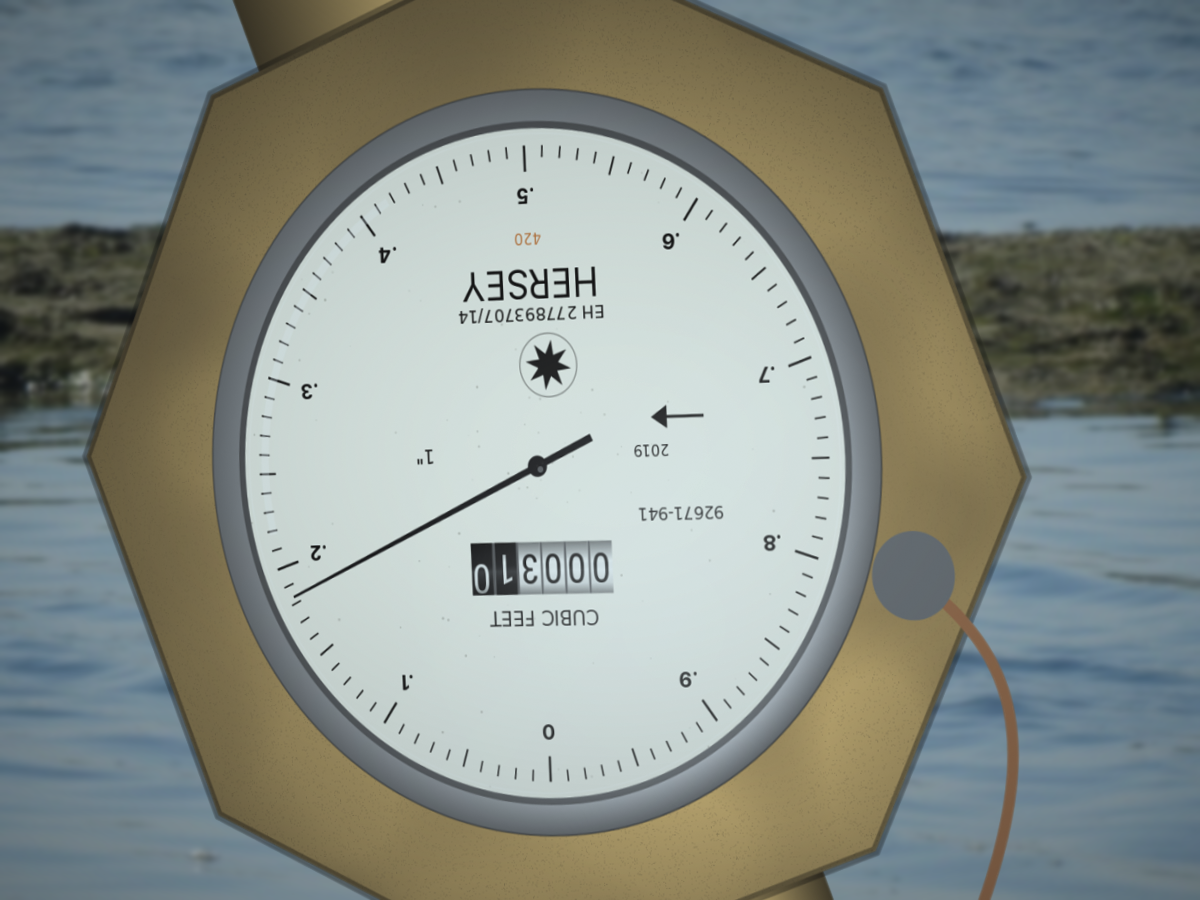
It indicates 310.18,ft³
